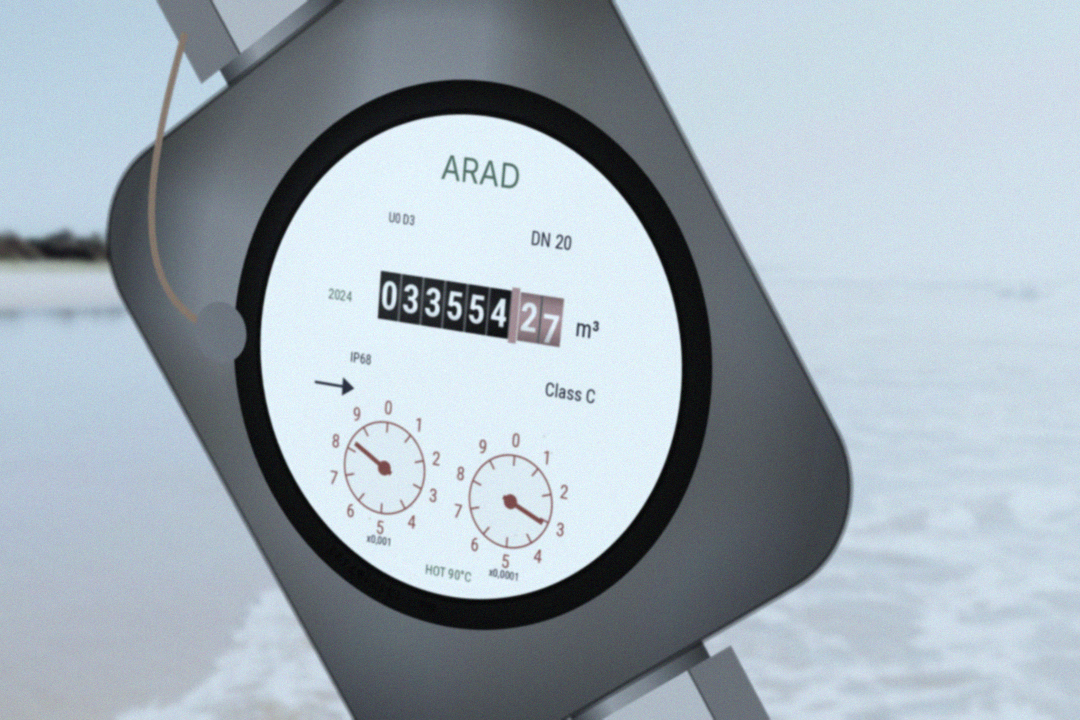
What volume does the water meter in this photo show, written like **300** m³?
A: **33554.2683** m³
